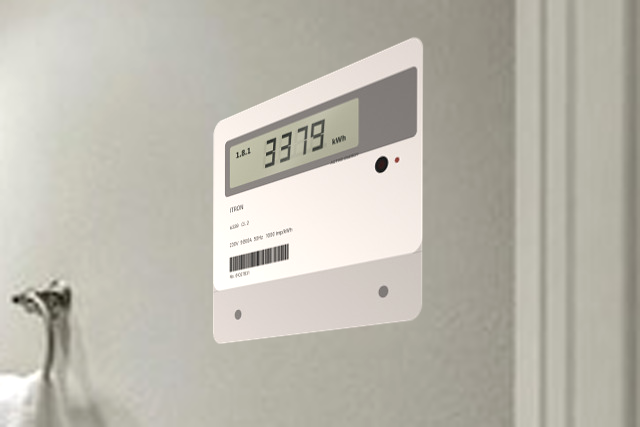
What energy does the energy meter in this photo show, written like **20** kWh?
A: **3379** kWh
